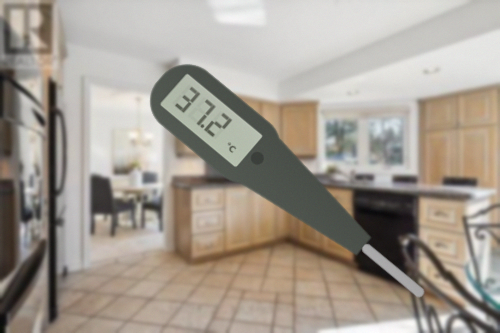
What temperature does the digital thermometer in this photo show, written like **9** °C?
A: **37.2** °C
